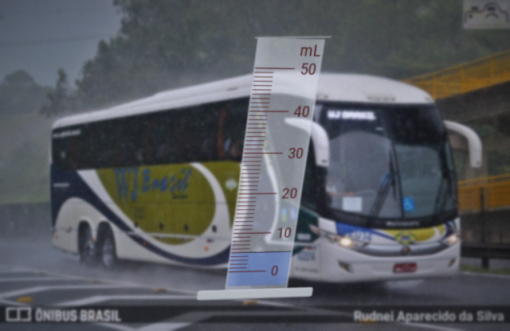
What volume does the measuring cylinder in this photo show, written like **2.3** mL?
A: **5** mL
